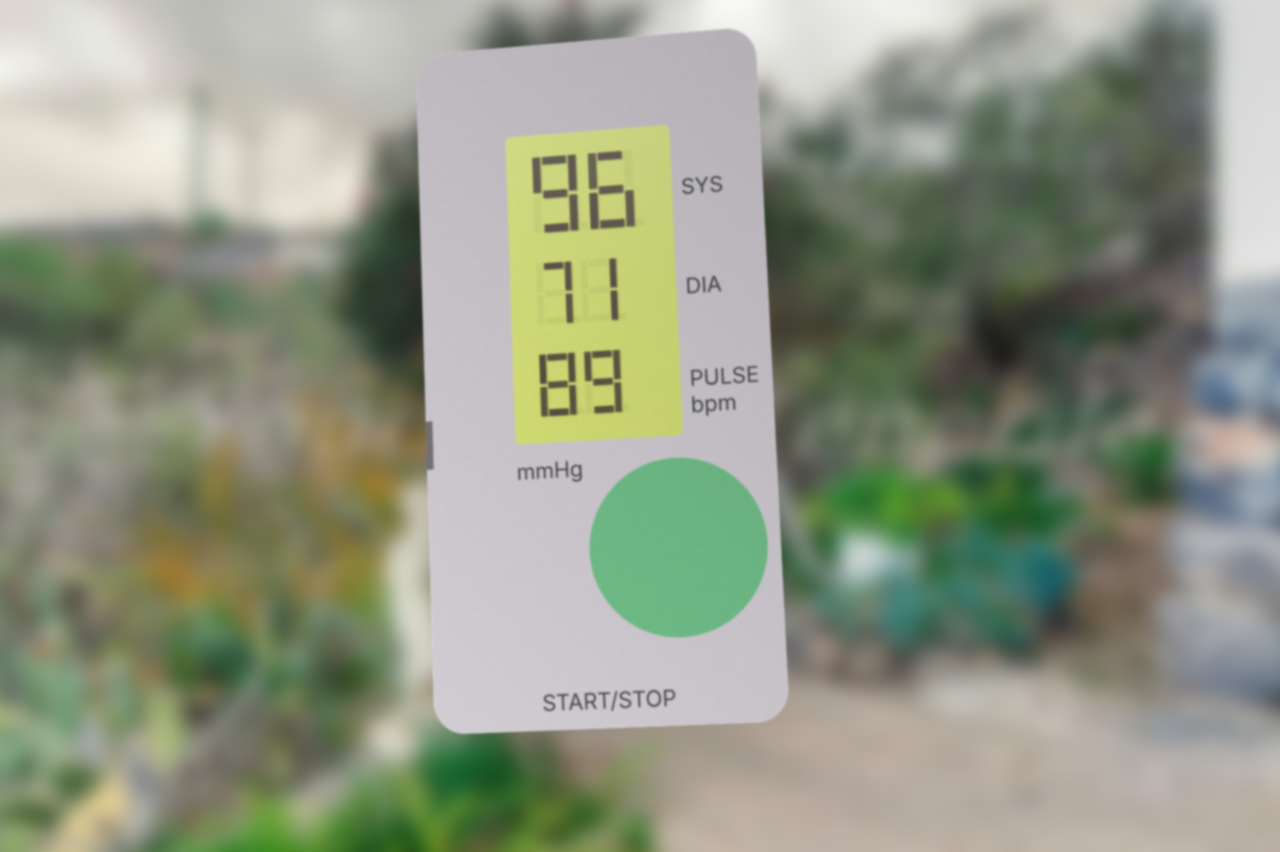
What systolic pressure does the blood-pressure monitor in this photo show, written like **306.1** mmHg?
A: **96** mmHg
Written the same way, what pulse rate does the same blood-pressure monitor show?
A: **89** bpm
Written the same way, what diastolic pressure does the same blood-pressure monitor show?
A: **71** mmHg
